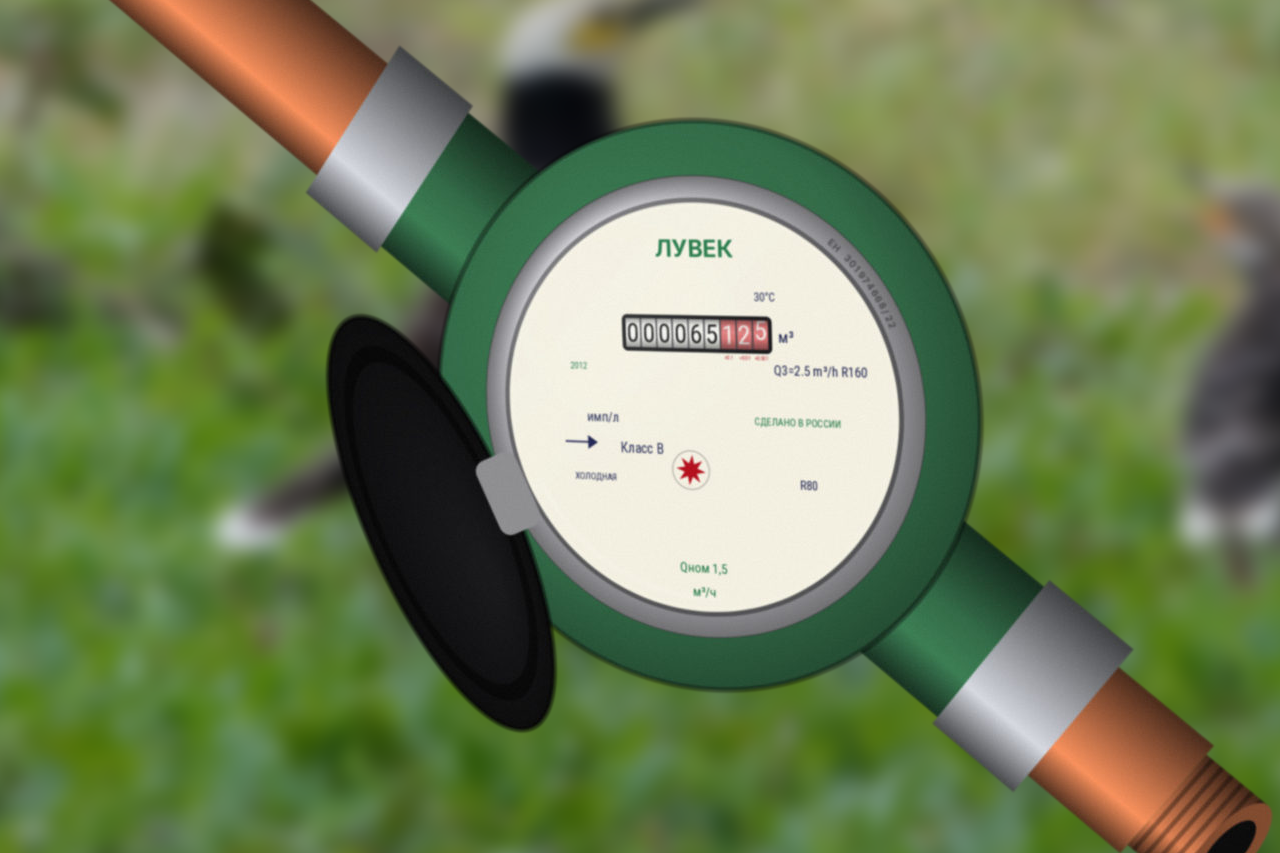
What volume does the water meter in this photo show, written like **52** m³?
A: **65.125** m³
